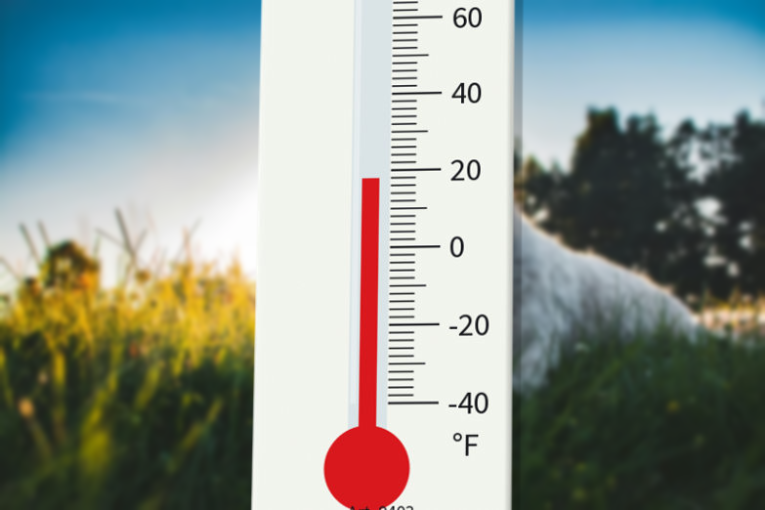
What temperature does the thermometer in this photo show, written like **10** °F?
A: **18** °F
